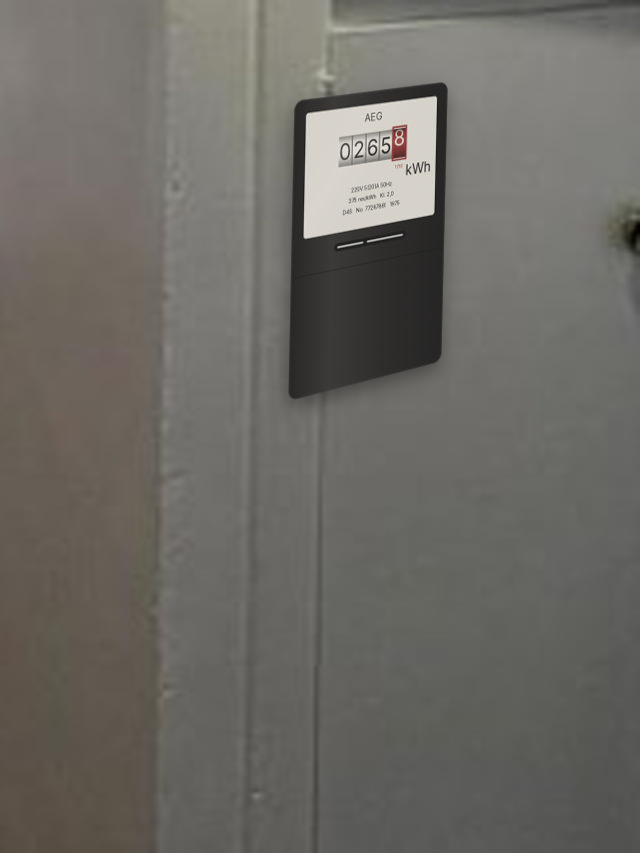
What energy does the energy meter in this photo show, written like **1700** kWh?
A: **265.8** kWh
